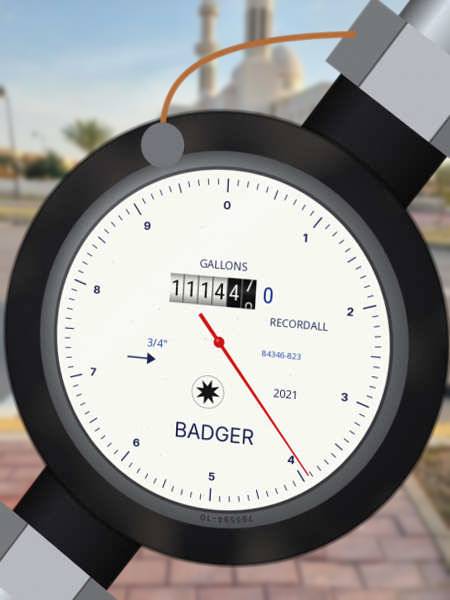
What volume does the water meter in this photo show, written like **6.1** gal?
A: **1114473.9** gal
